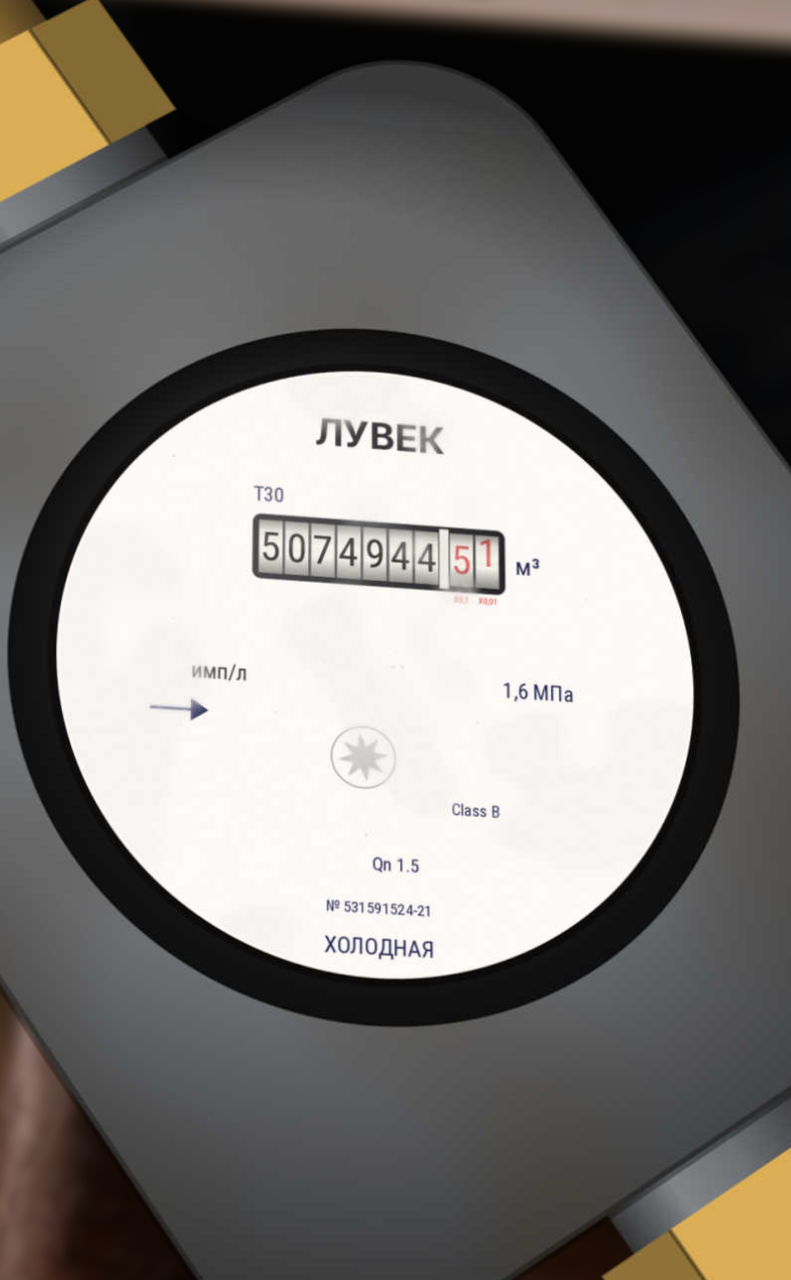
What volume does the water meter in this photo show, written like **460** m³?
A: **5074944.51** m³
